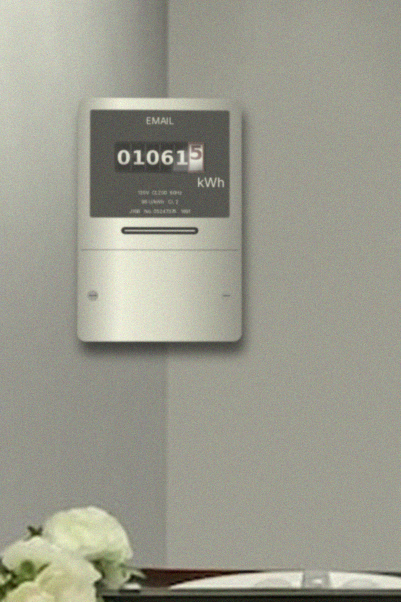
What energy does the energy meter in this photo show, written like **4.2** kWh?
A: **1061.5** kWh
